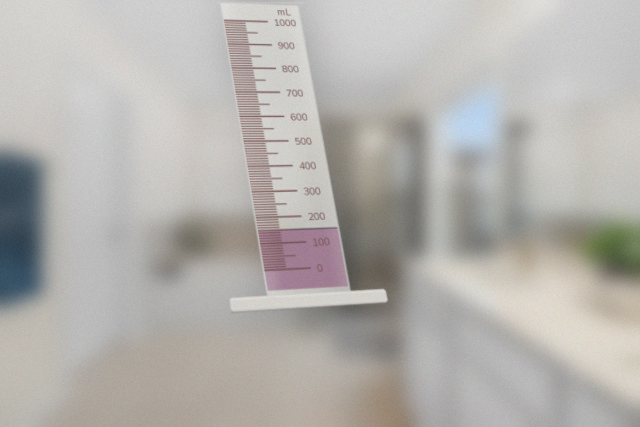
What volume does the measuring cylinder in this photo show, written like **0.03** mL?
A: **150** mL
